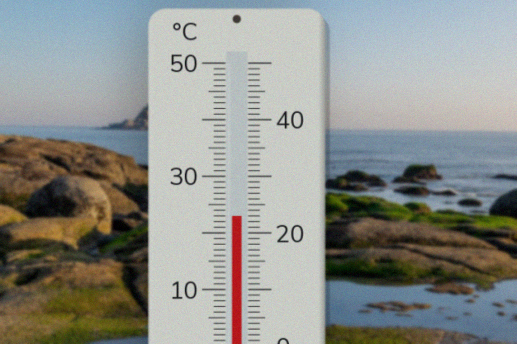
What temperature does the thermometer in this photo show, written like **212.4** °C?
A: **23** °C
